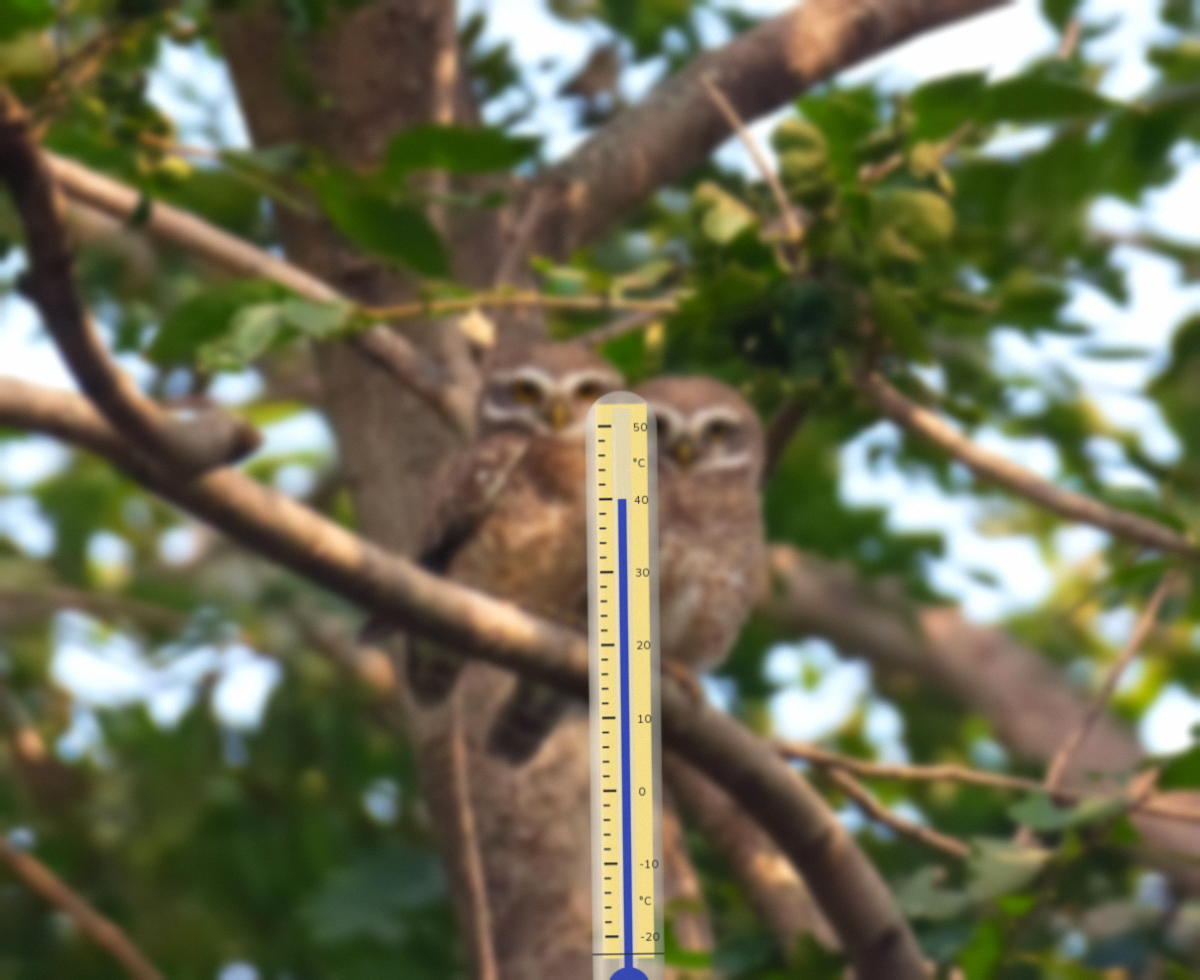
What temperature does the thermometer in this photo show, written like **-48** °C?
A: **40** °C
